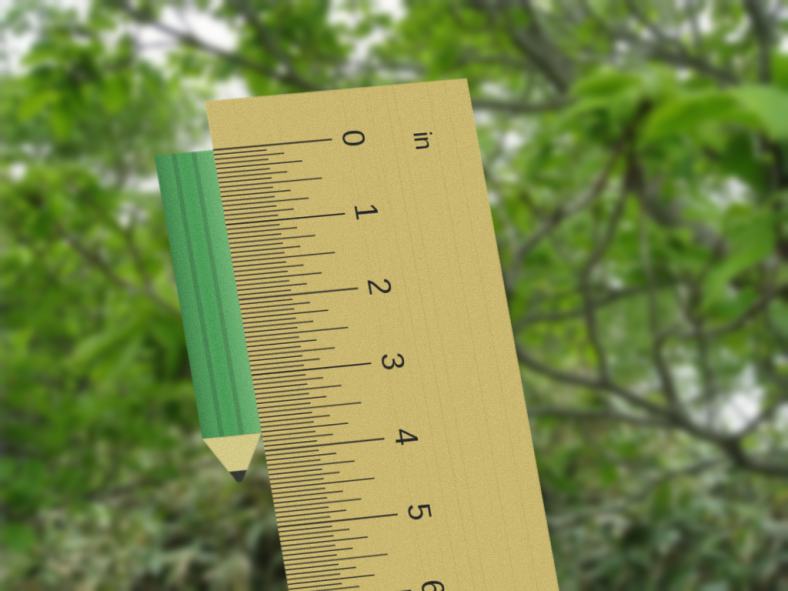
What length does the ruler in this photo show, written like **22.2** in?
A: **4.375** in
